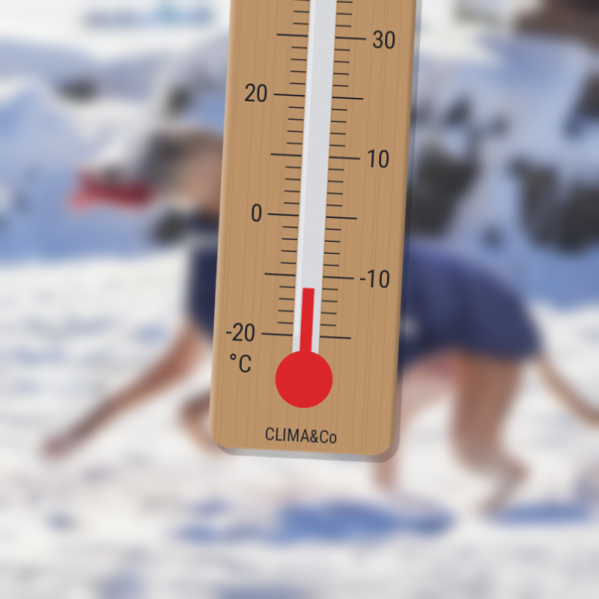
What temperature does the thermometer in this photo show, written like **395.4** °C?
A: **-12** °C
